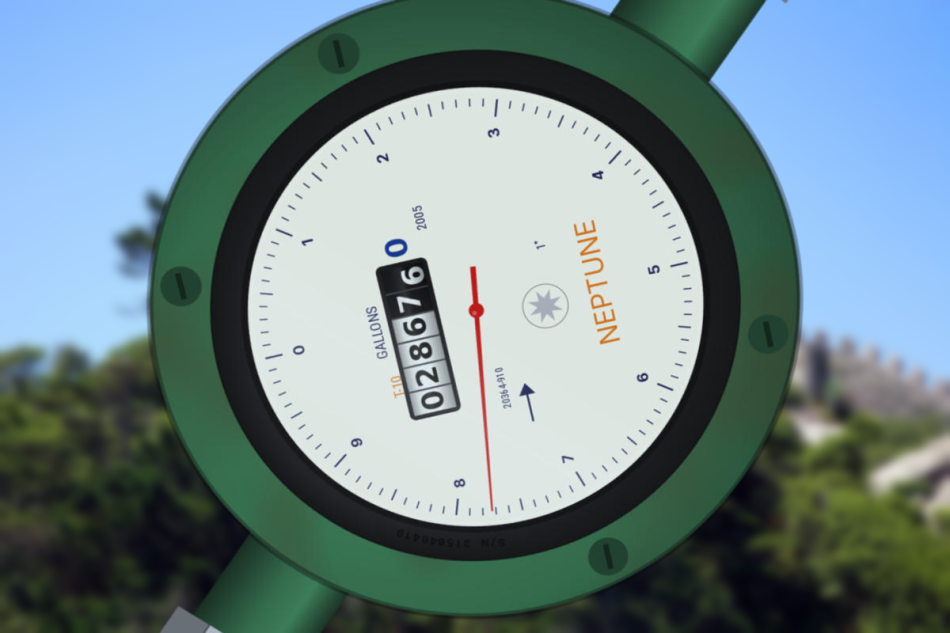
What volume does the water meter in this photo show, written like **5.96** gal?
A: **286757.7** gal
